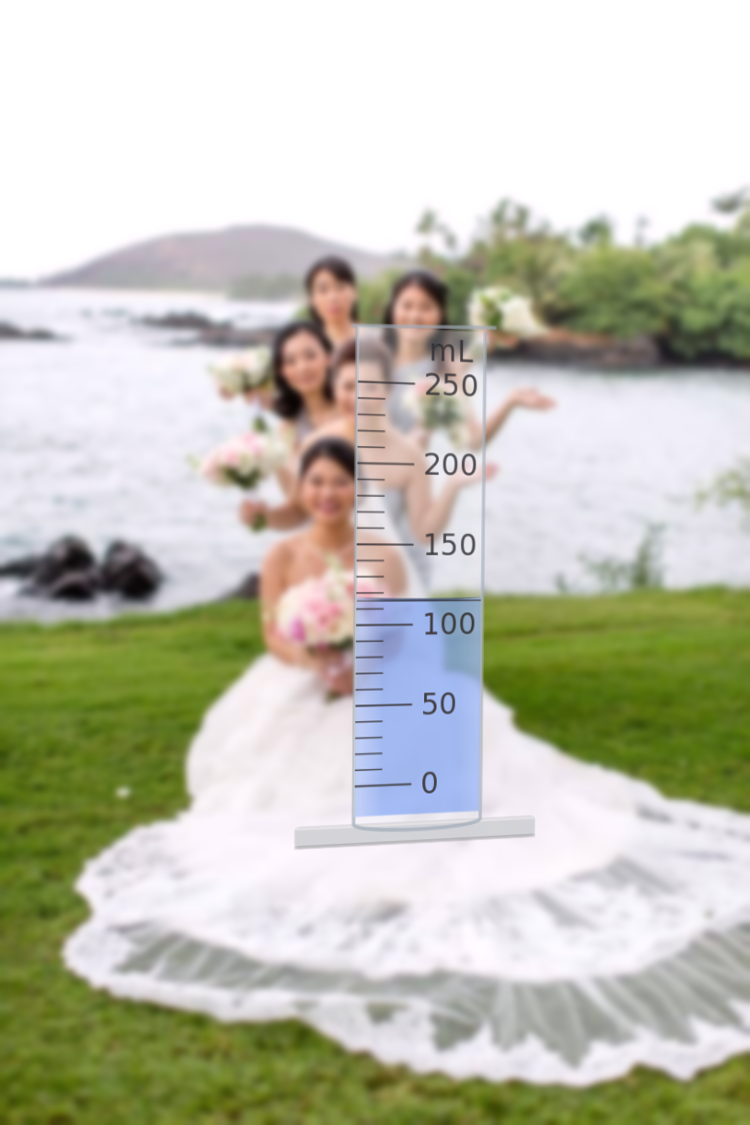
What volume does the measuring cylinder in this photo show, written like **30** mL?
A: **115** mL
